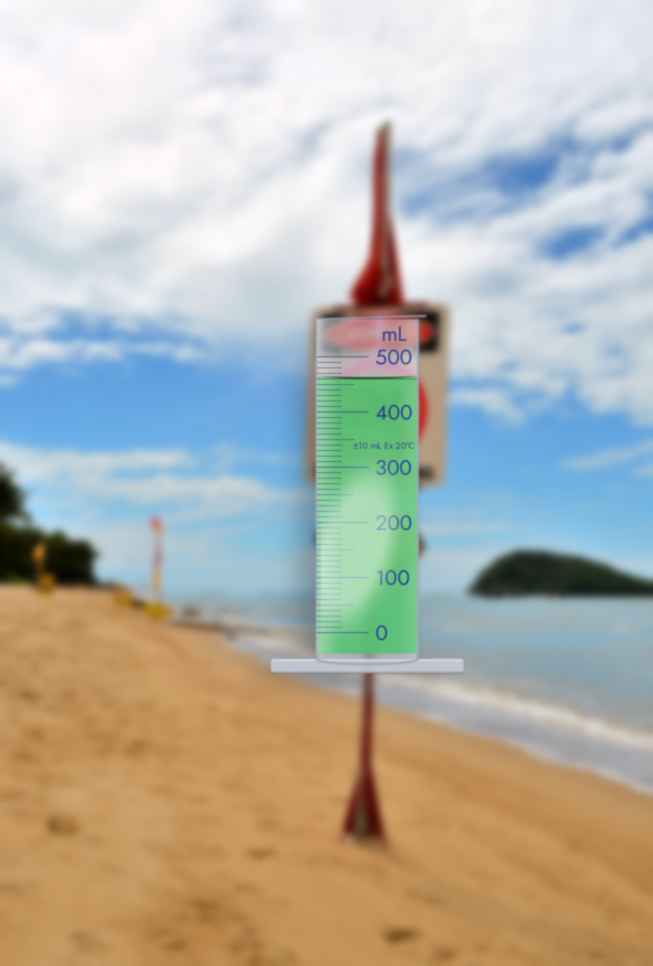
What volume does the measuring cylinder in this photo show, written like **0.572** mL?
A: **460** mL
